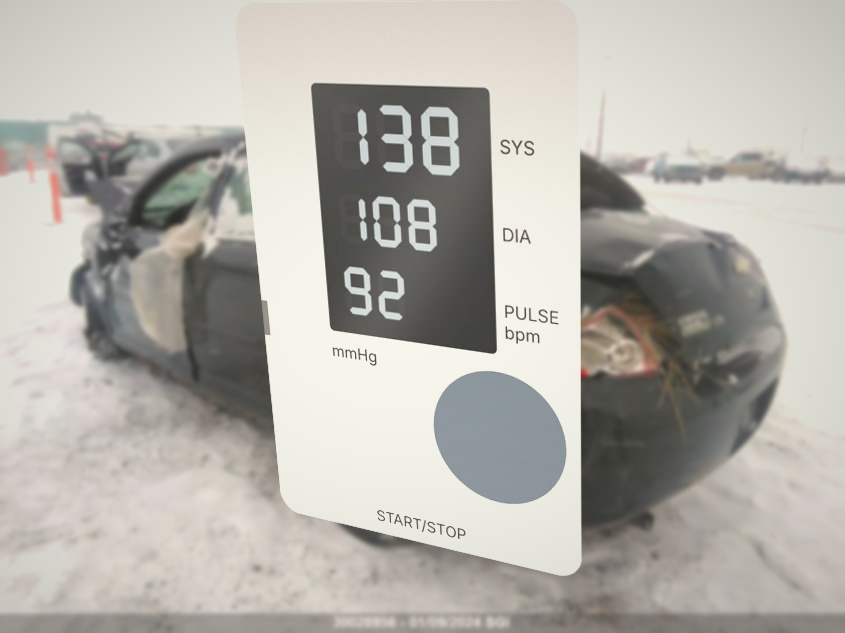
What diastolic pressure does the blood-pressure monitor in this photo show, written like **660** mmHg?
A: **108** mmHg
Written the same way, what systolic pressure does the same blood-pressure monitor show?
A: **138** mmHg
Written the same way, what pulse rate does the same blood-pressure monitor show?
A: **92** bpm
